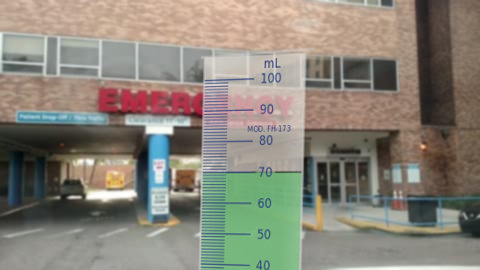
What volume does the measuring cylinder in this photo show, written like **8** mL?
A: **70** mL
